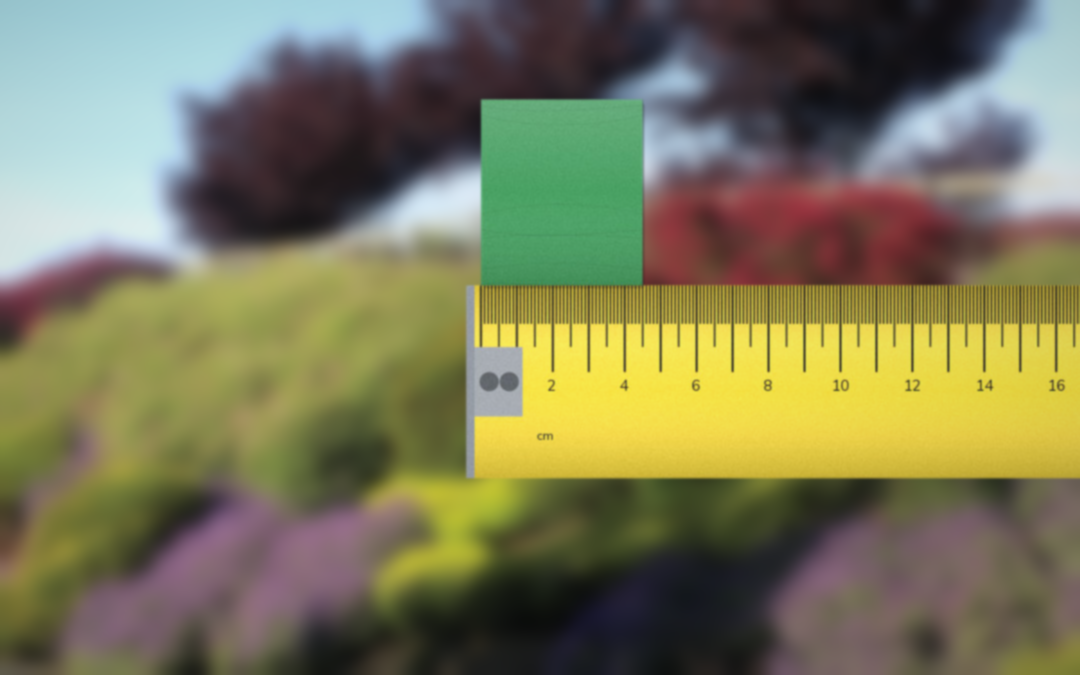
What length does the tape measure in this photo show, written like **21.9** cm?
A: **4.5** cm
